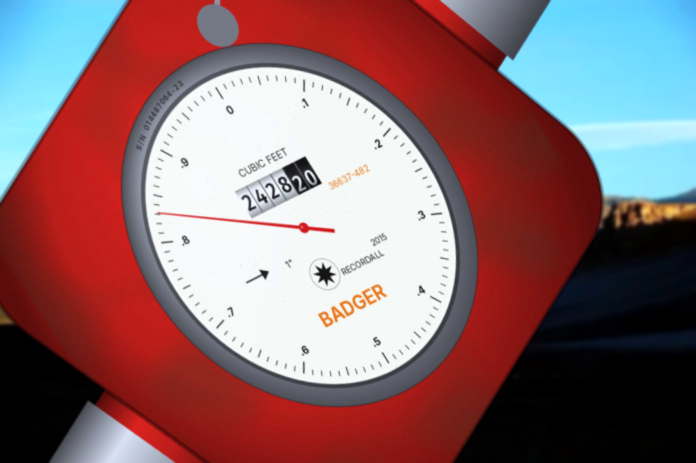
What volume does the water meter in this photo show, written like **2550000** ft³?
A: **242819.83** ft³
